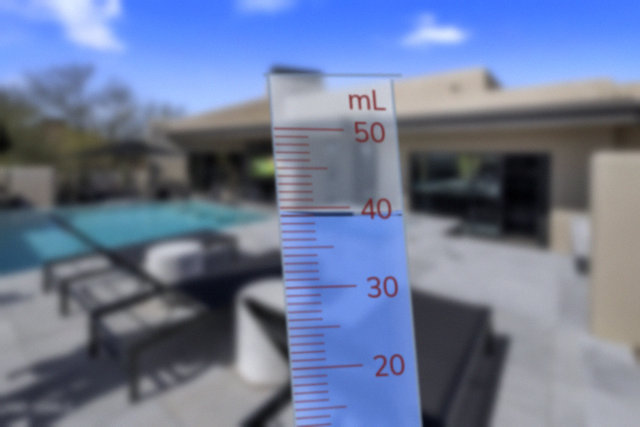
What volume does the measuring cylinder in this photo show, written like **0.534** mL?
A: **39** mL
